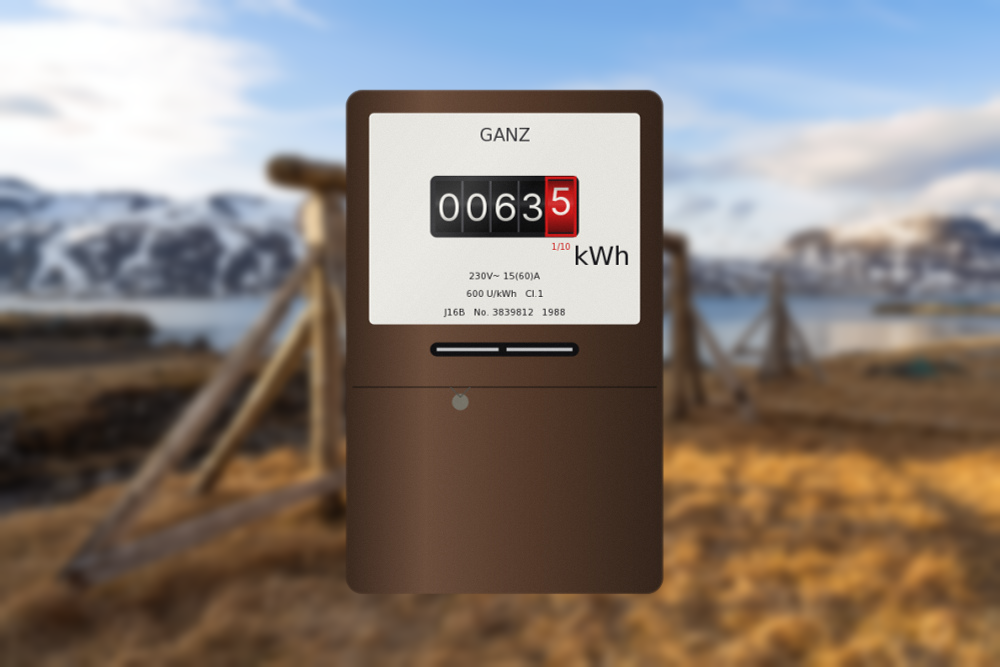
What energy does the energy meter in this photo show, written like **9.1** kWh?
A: **63.5** kWh
